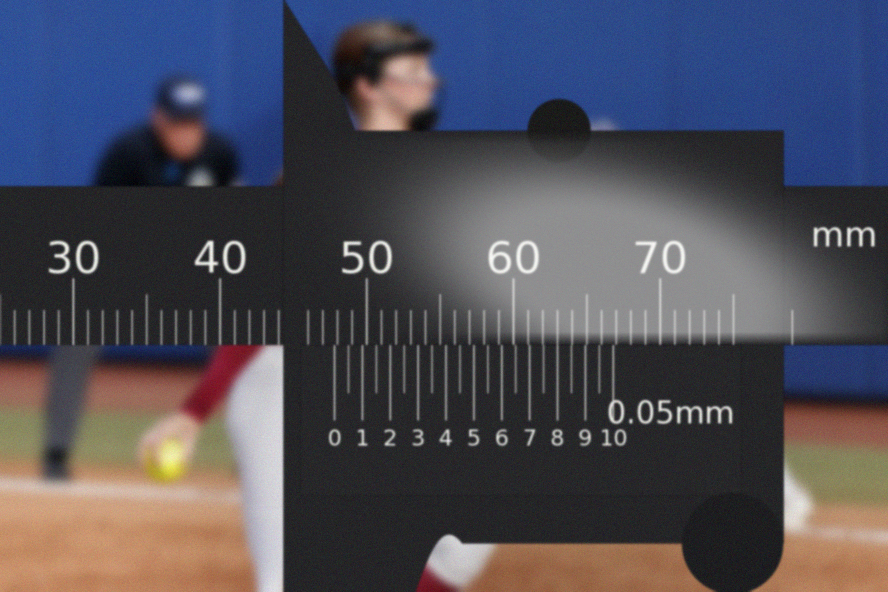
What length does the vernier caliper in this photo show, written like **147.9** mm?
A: **47.8** mm
